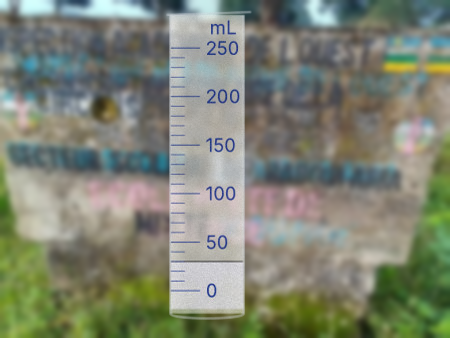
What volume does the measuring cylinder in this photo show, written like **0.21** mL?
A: **30** mL
